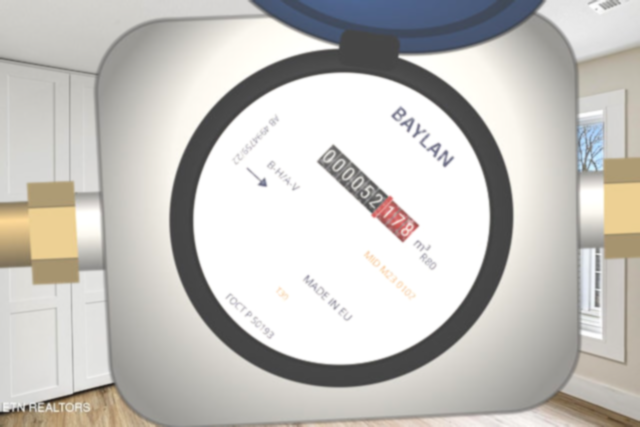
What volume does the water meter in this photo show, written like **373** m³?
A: **52.178** m³
